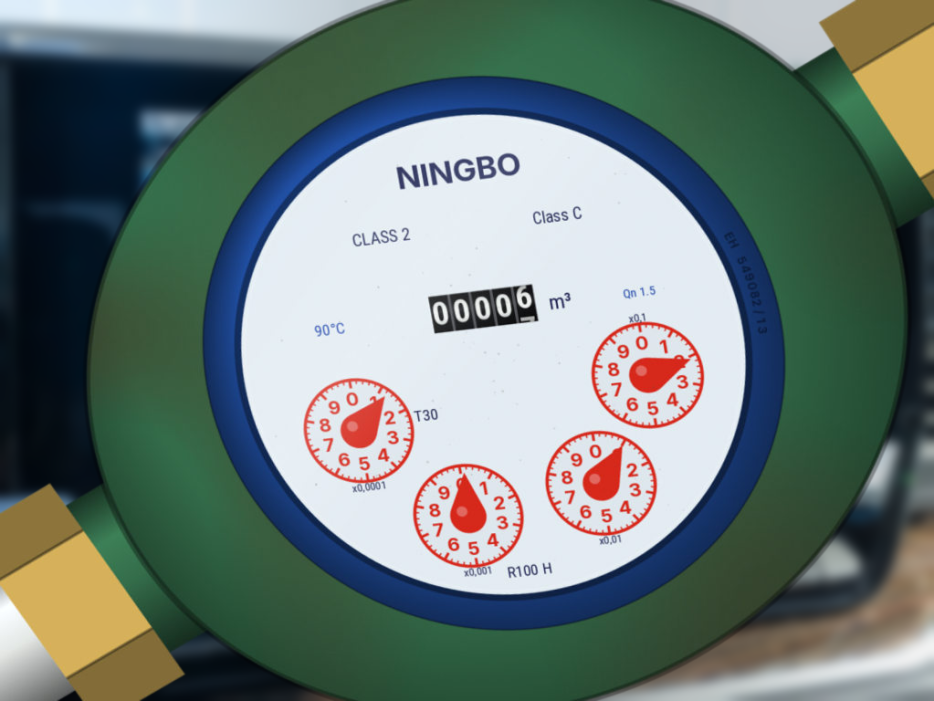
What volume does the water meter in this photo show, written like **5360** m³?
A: **6.2101** m³
